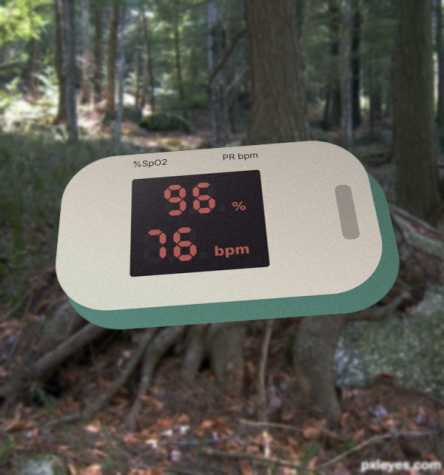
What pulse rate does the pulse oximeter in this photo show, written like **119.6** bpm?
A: **76** bpm
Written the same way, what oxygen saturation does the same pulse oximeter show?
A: **96** %
